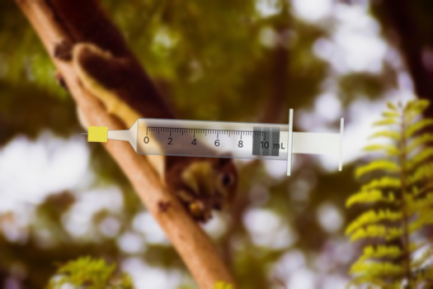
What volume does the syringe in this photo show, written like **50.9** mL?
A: **9** mL
